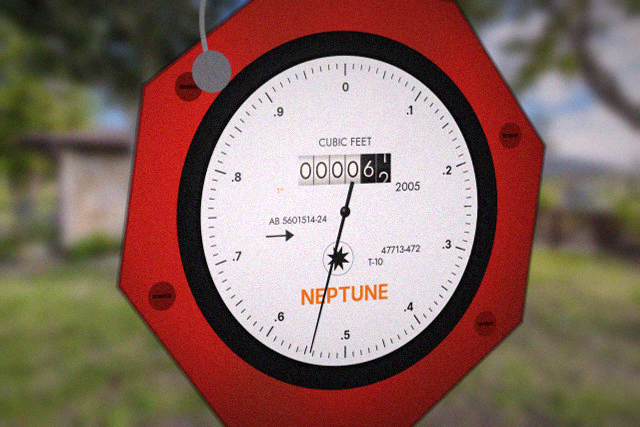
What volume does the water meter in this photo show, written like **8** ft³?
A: **61.54** ft³
